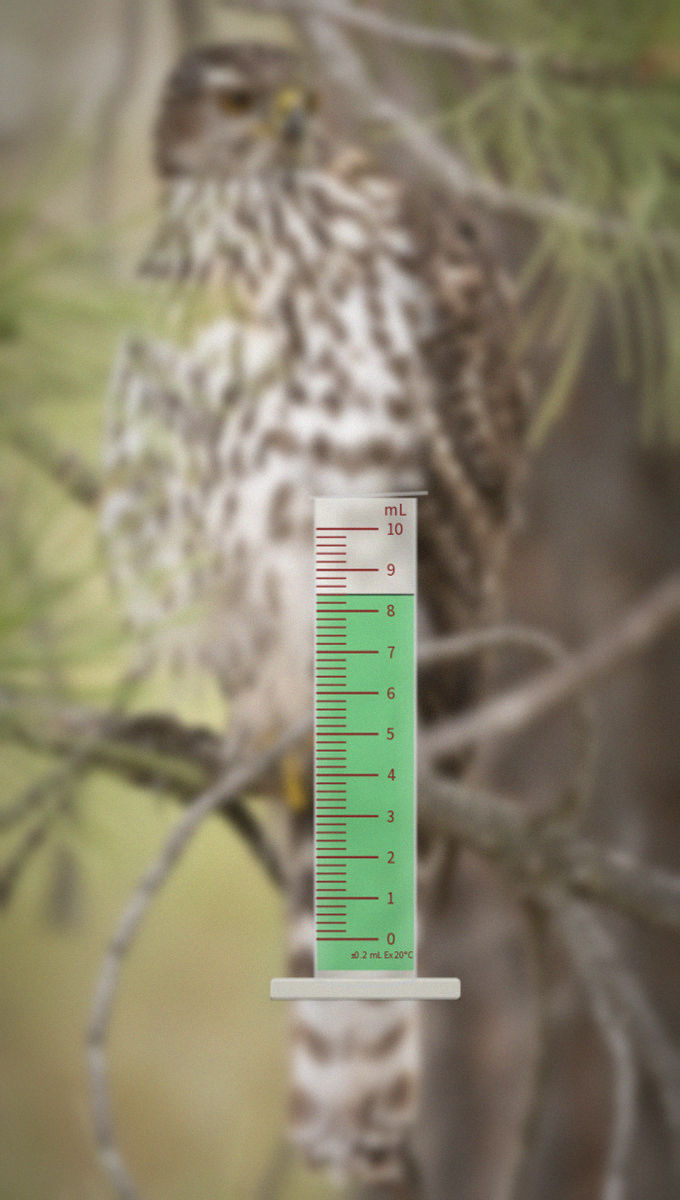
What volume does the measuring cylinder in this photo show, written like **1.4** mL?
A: **8.4** mL
